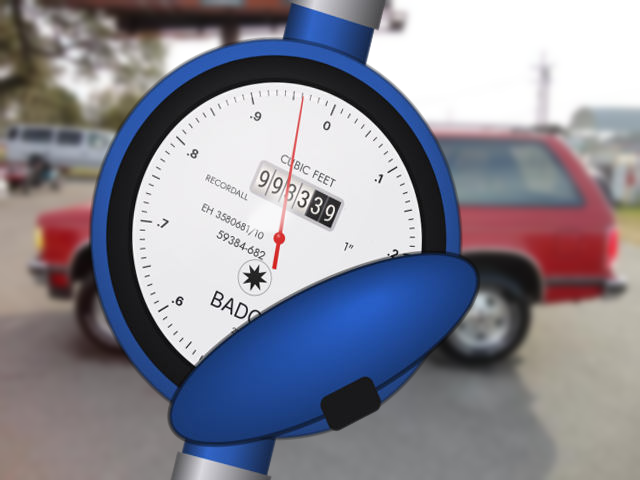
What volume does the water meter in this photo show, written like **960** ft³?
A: **993338.96** ft³
